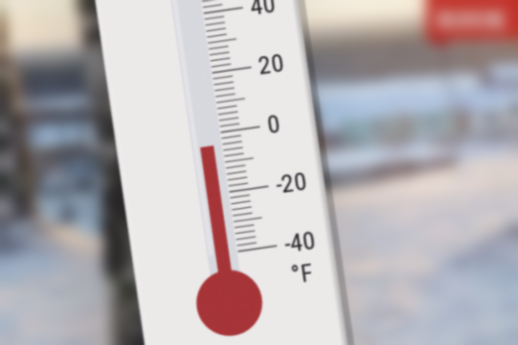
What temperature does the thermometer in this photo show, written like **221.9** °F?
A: **-4** °F
